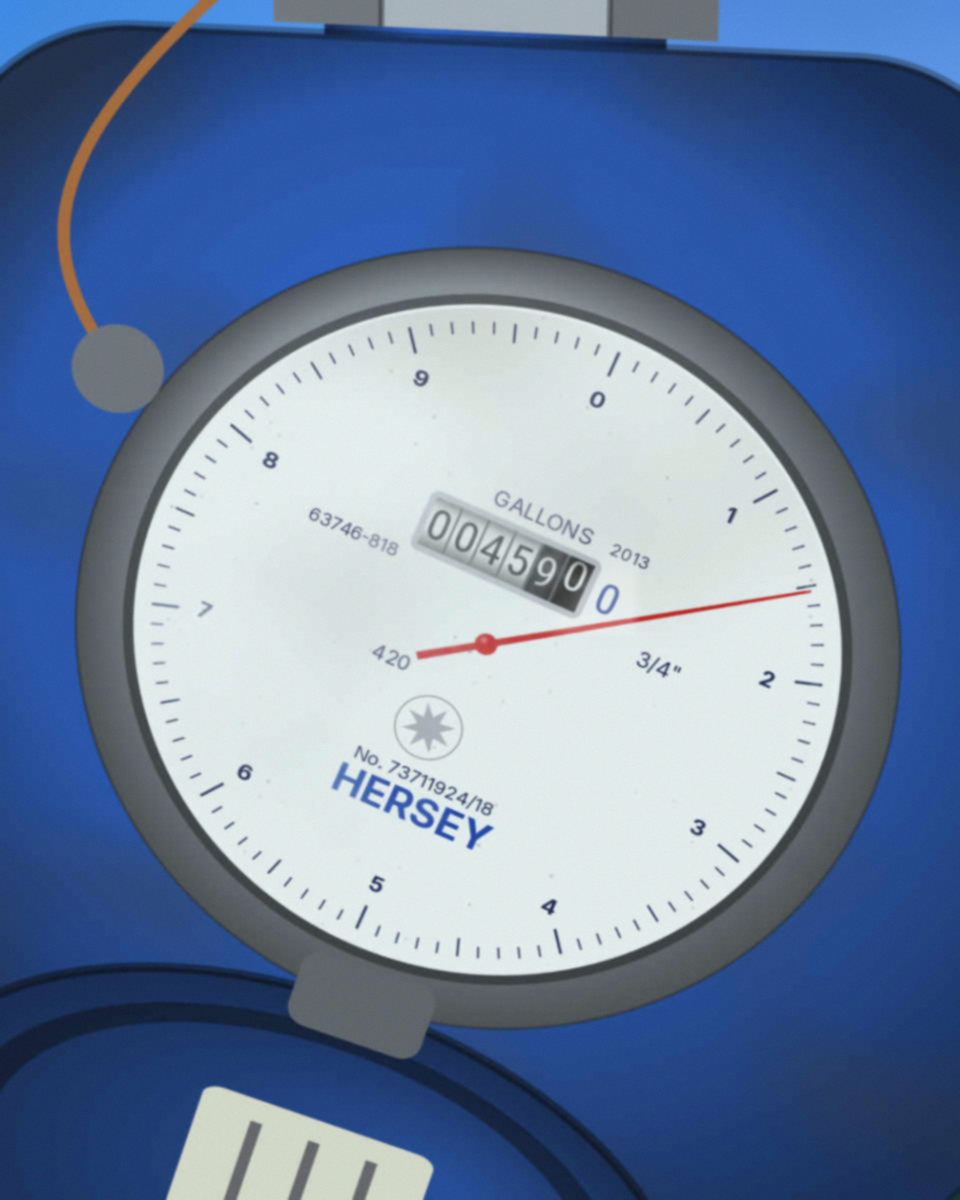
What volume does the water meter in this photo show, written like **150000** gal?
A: **45901.5** gal
